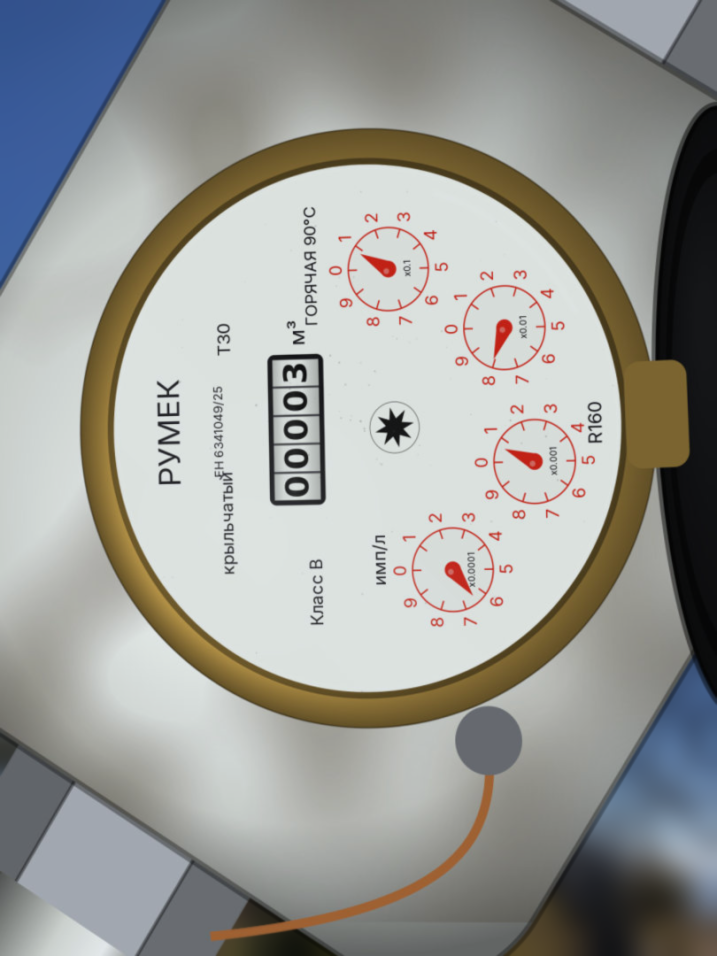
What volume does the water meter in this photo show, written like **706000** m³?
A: **3.0806** m³
